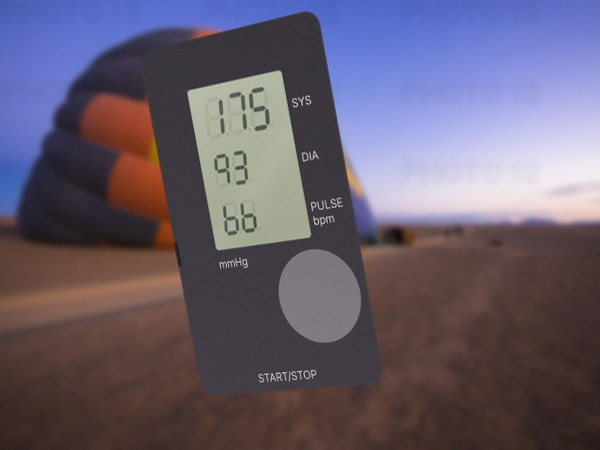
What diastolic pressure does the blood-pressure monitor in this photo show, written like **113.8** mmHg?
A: **93** mmHg
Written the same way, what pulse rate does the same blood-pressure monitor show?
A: **66** bpm
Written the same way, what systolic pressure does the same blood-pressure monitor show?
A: **175** mmHg
